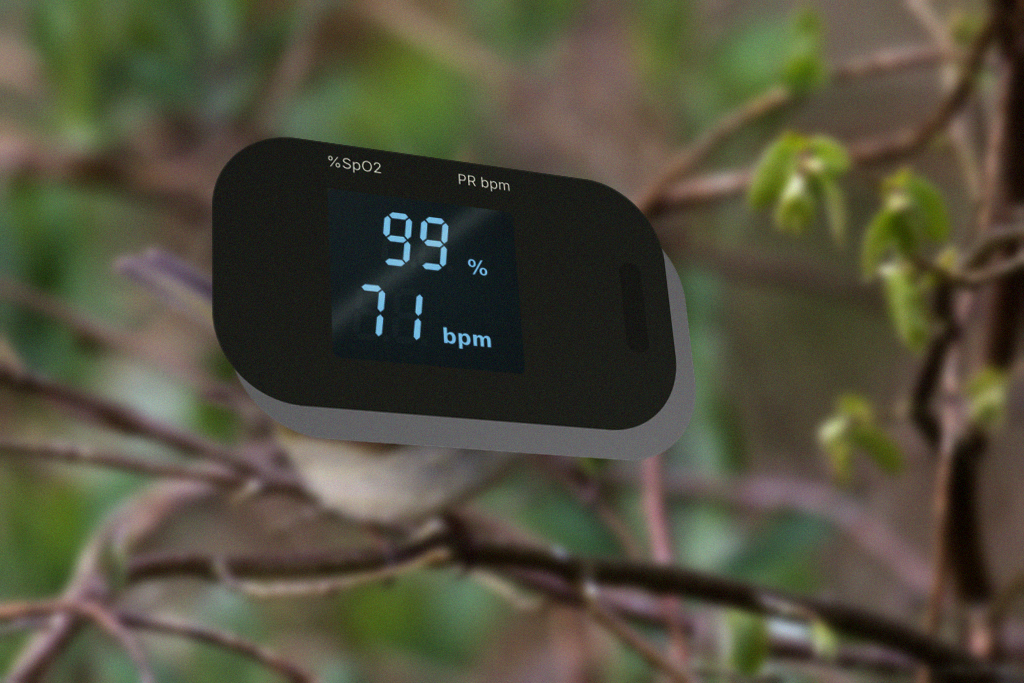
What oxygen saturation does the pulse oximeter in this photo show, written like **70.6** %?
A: **99** %
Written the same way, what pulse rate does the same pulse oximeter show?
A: **71** bpm
